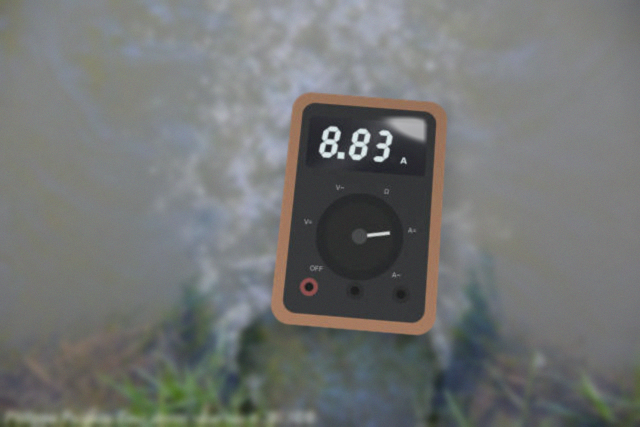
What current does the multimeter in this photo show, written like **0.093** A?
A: **8.83** A
